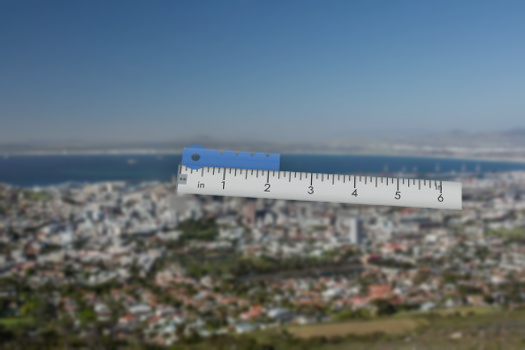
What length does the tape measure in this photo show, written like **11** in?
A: **2.25** in
